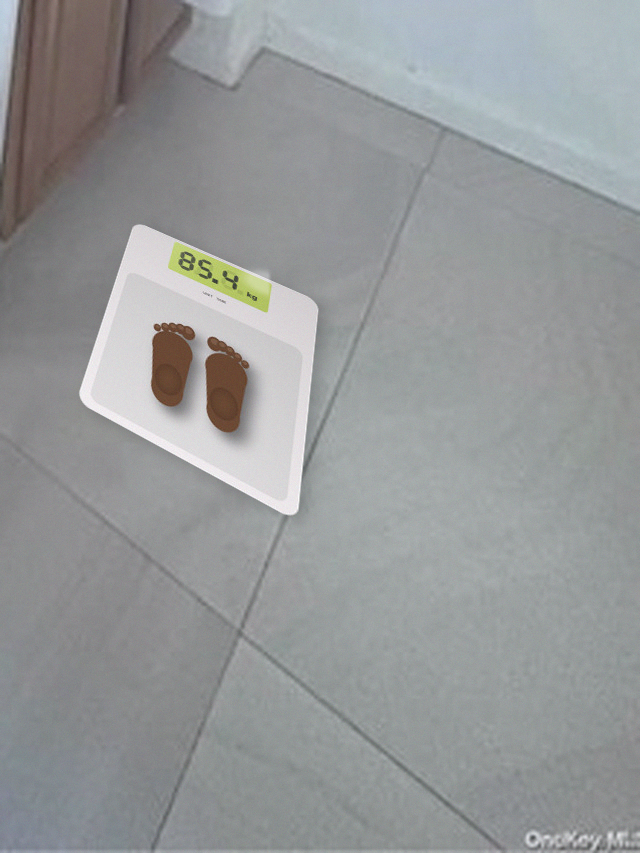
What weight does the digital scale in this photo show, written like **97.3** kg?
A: **85.4** kg
